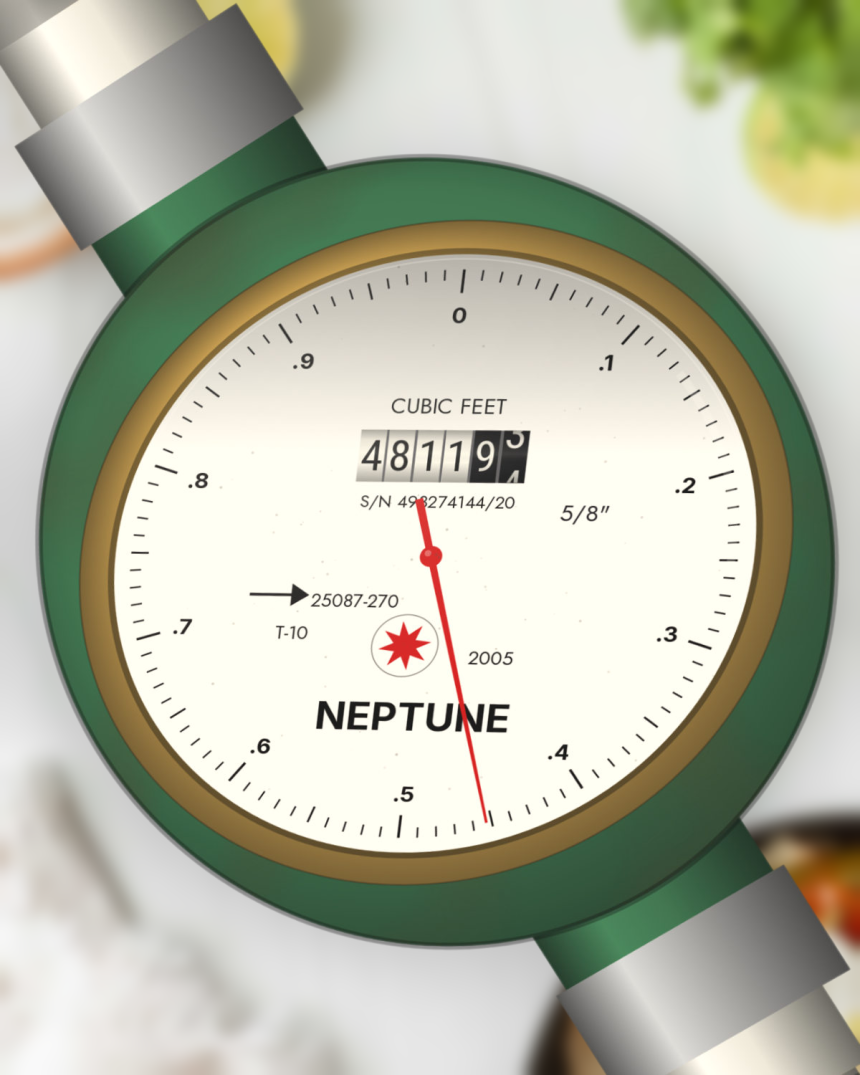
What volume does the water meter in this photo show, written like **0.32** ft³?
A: **481193.45** ft³
